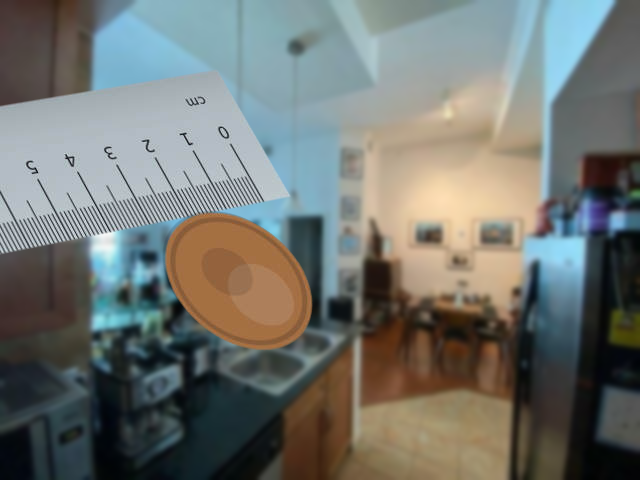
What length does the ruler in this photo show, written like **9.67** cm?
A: **3.3** cm
